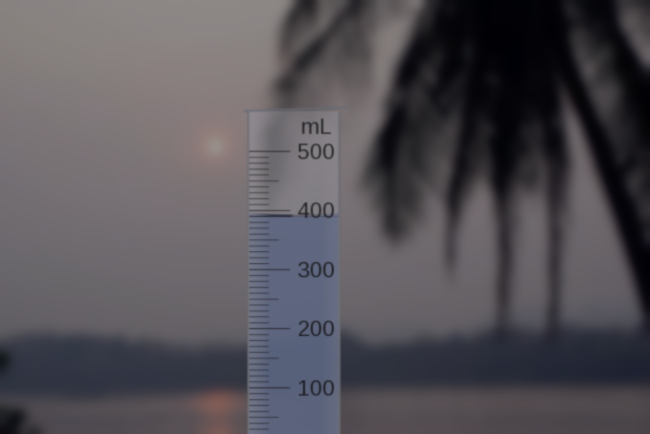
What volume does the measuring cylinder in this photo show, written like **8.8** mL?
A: **390** mL
